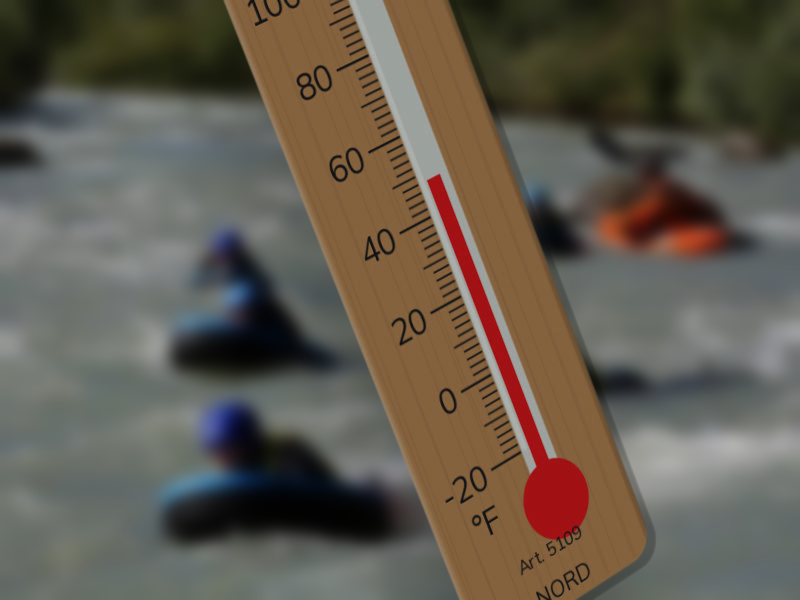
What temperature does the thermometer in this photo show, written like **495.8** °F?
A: **48** °F
